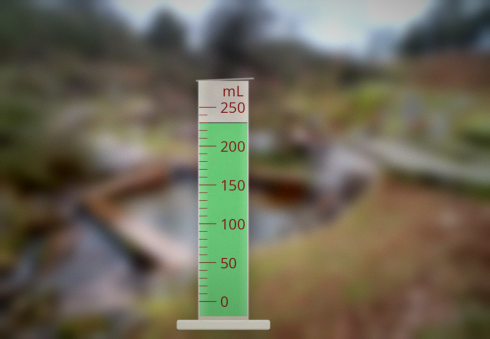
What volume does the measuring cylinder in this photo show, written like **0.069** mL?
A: **230** mL
